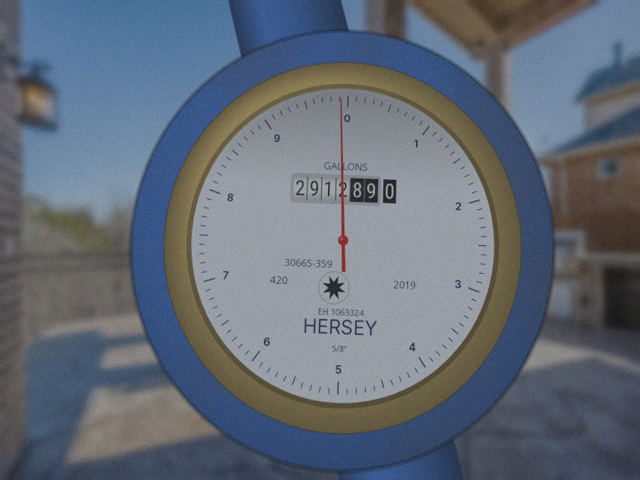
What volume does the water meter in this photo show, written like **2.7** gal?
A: **2912889.9** gal
